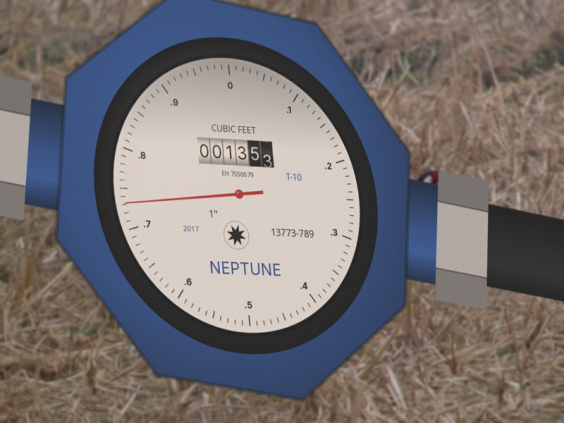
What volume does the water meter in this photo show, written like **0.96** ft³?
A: **1352.73** ft³
